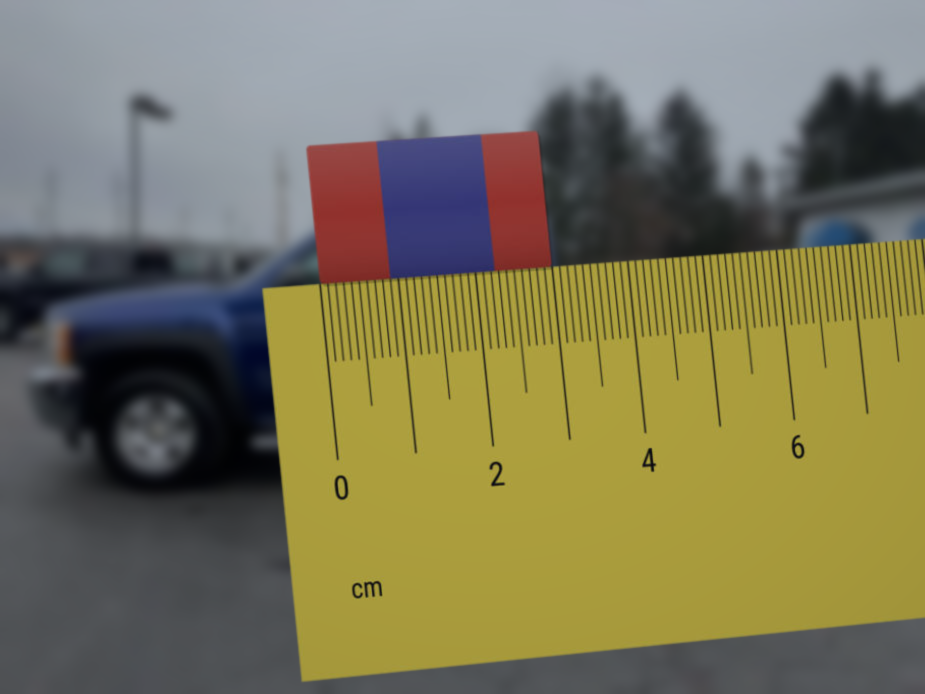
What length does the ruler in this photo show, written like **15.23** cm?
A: **3** cm
